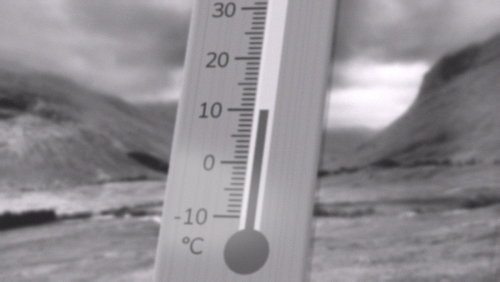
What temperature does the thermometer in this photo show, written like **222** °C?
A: **10** °C
